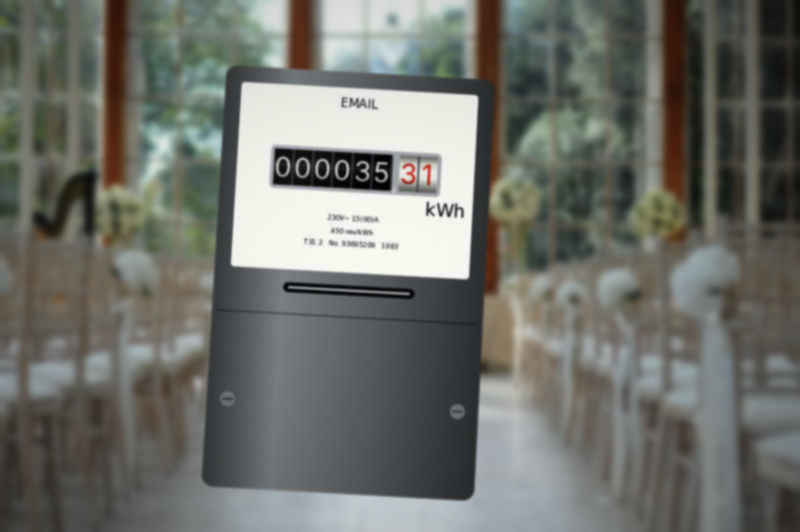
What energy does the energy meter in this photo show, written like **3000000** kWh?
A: **35.31** kWh
